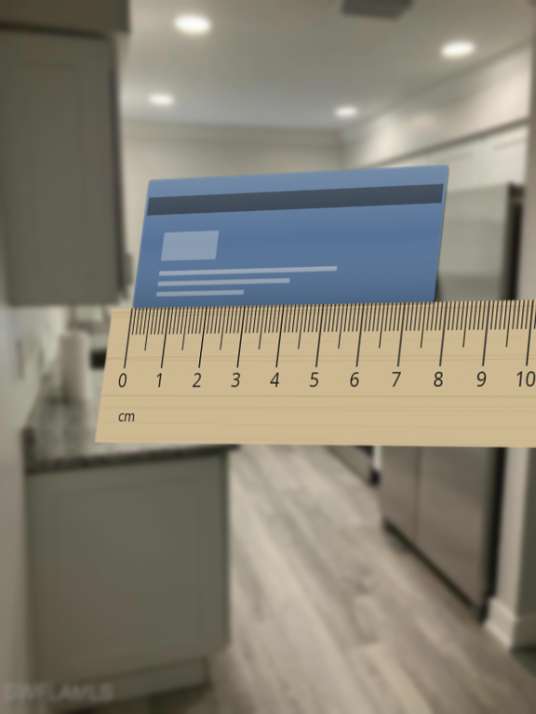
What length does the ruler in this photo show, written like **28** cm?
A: **7.7** cm
